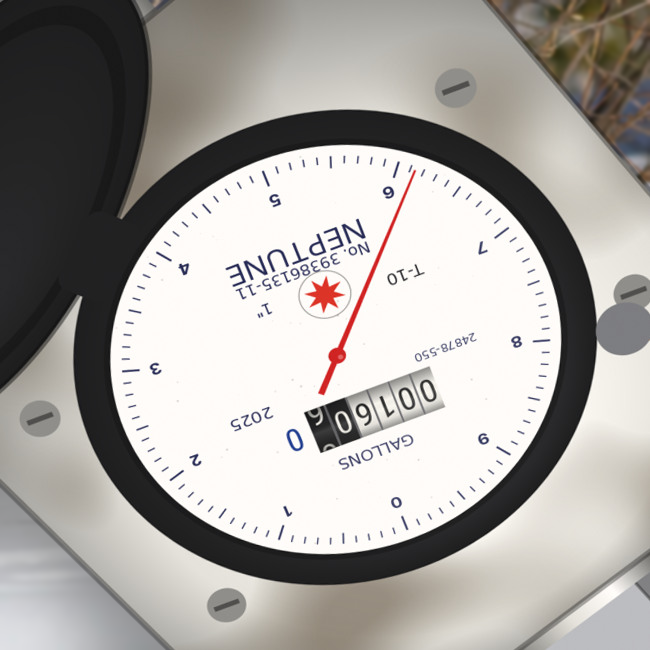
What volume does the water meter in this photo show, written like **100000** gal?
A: **16056.1** gal
